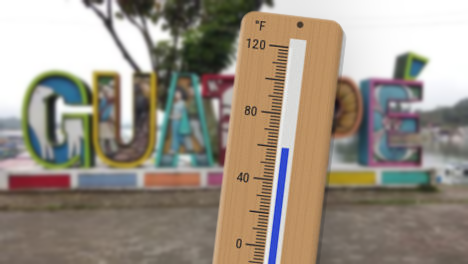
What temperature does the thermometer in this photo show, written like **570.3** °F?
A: **60** °F
